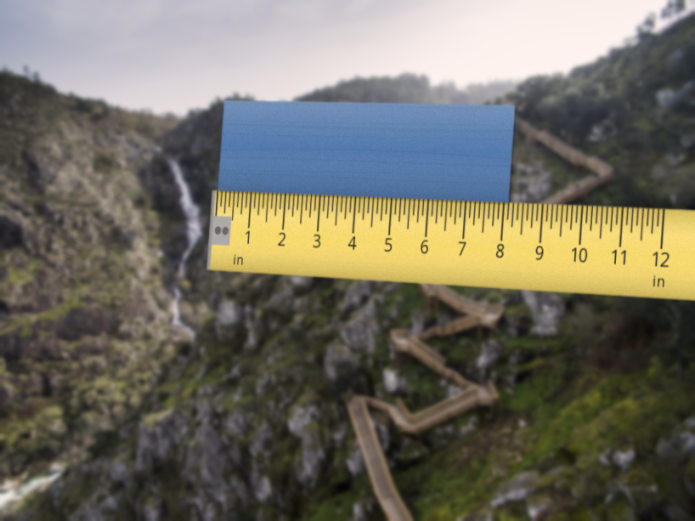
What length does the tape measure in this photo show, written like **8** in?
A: **8.125** in
